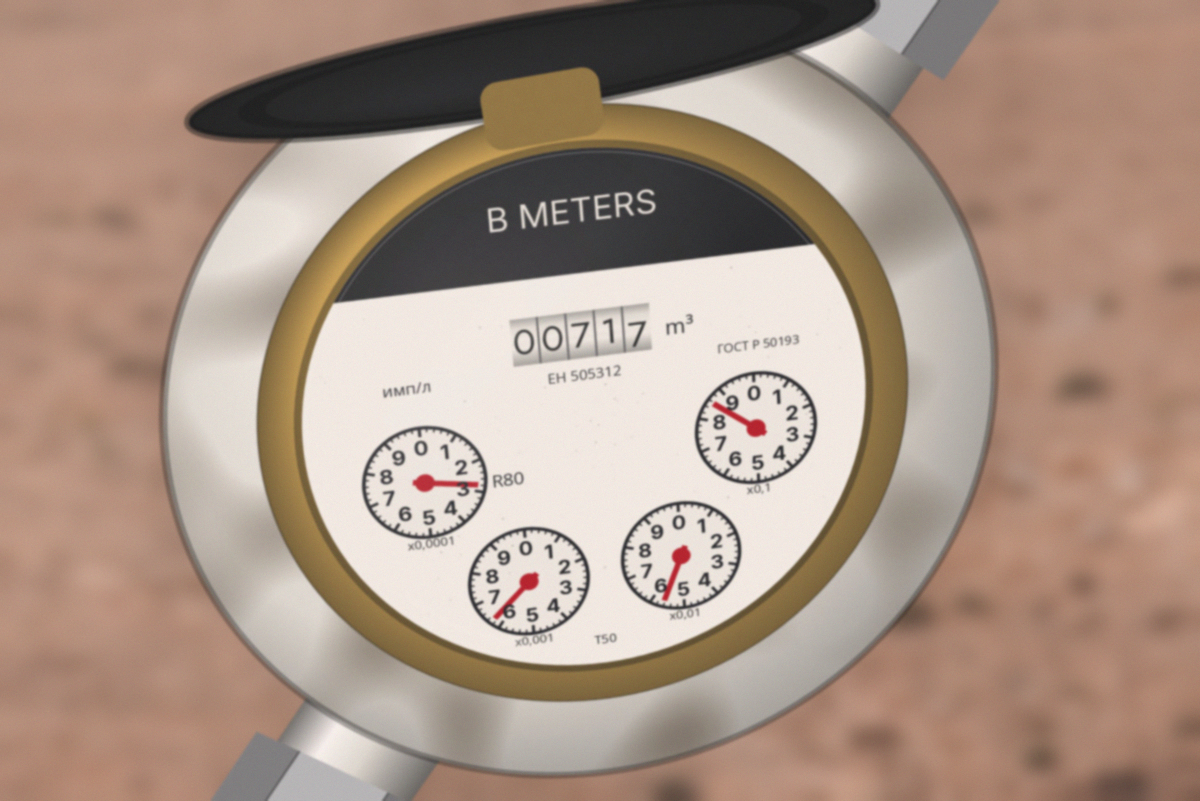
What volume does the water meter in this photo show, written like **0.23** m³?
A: **716.8562** m³
